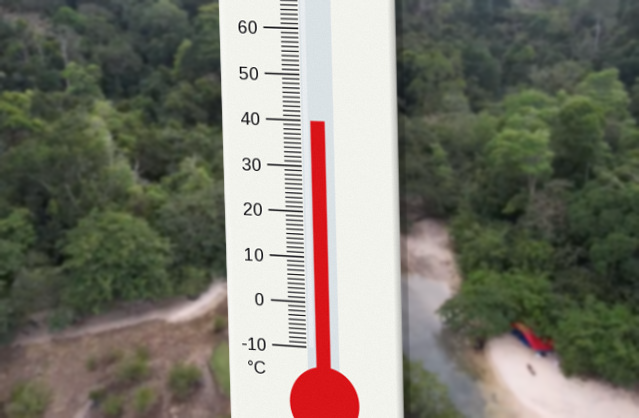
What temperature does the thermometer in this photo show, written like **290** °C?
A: **40** °C
